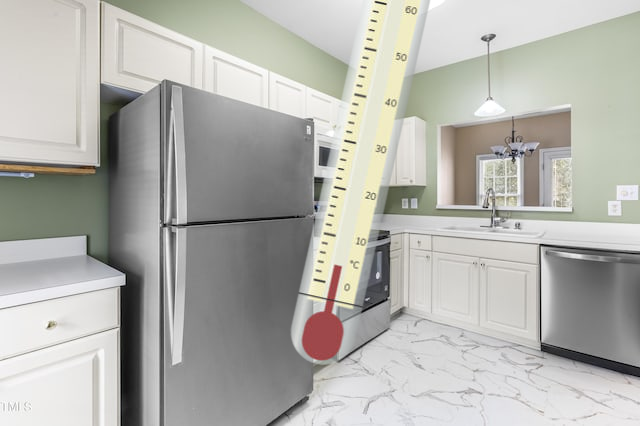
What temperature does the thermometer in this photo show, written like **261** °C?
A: **4** °C
